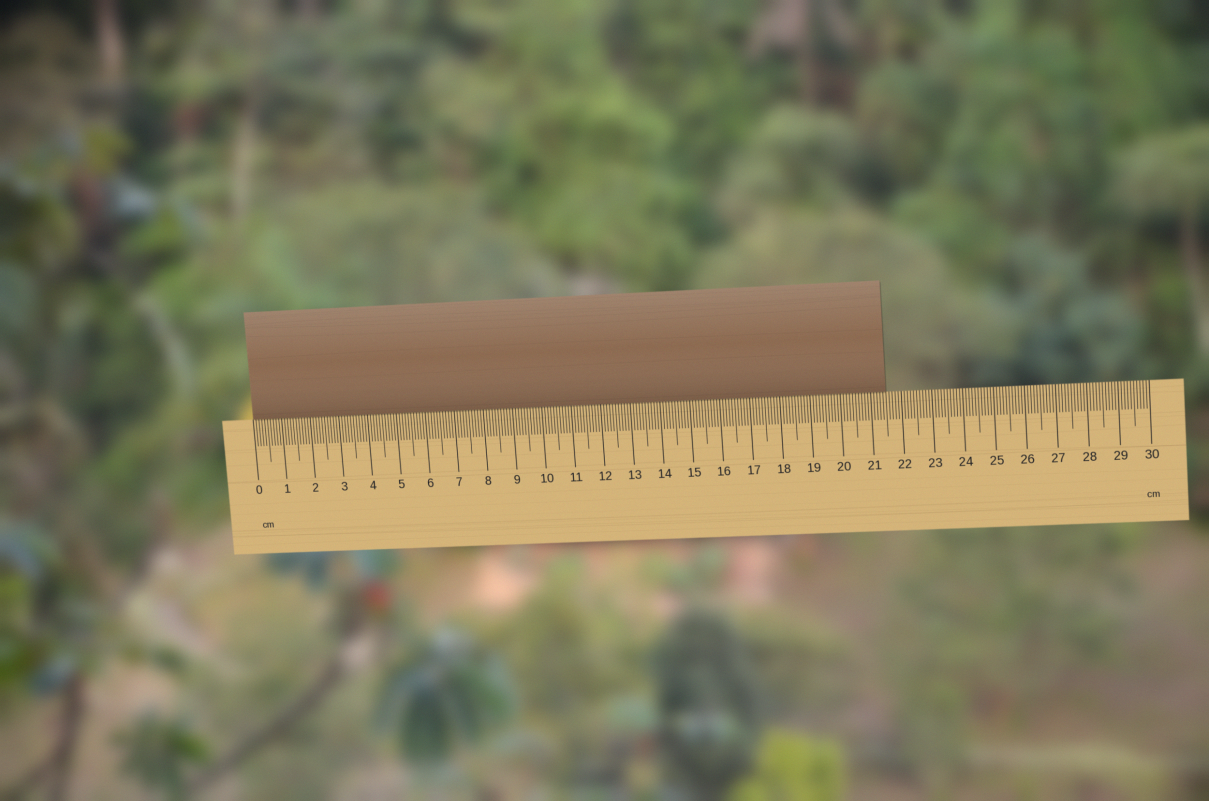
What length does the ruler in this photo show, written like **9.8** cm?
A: **21.5** cm
